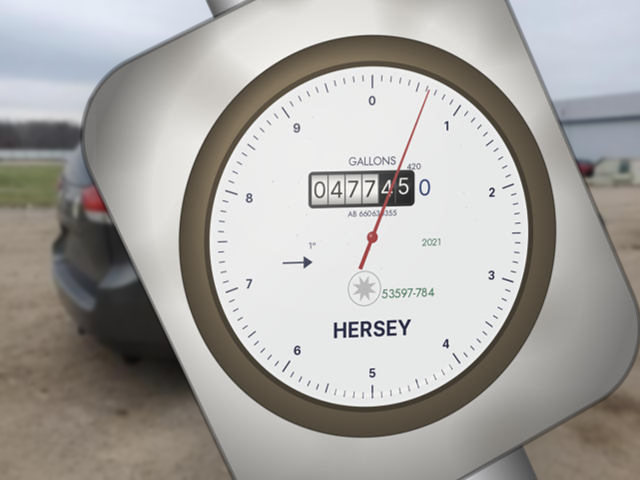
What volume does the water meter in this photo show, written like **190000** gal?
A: **477450.6** gal
